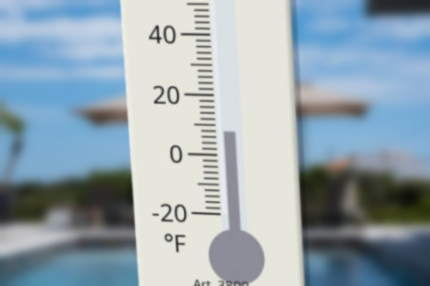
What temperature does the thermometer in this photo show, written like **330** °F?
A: **8** °F
